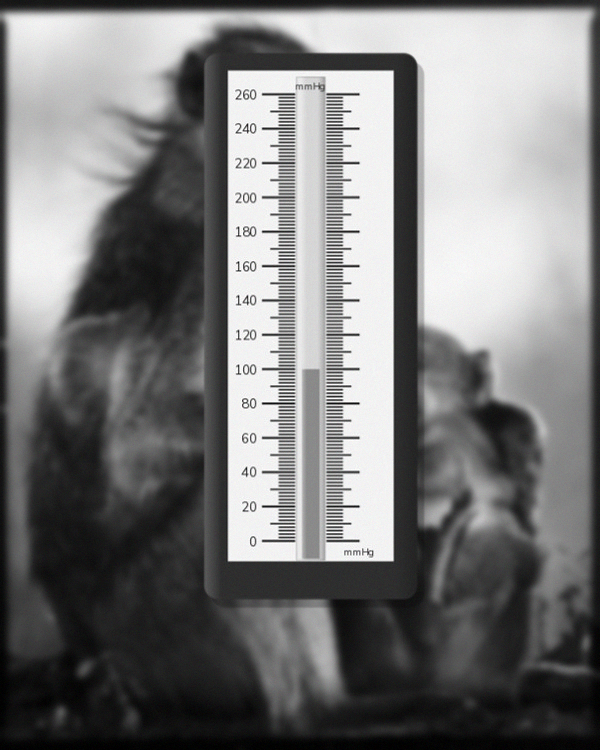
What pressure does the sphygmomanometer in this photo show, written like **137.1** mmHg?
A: **100** mmHg
